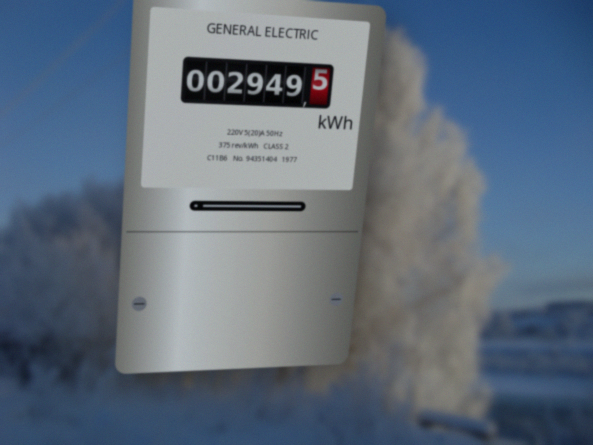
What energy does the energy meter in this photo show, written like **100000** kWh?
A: **2949.5** kWh
